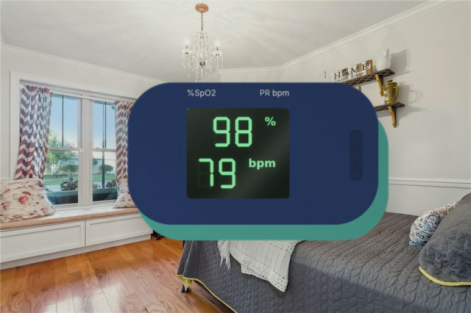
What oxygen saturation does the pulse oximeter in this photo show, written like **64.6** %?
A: **98** %
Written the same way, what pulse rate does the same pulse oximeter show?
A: **79** bpm
